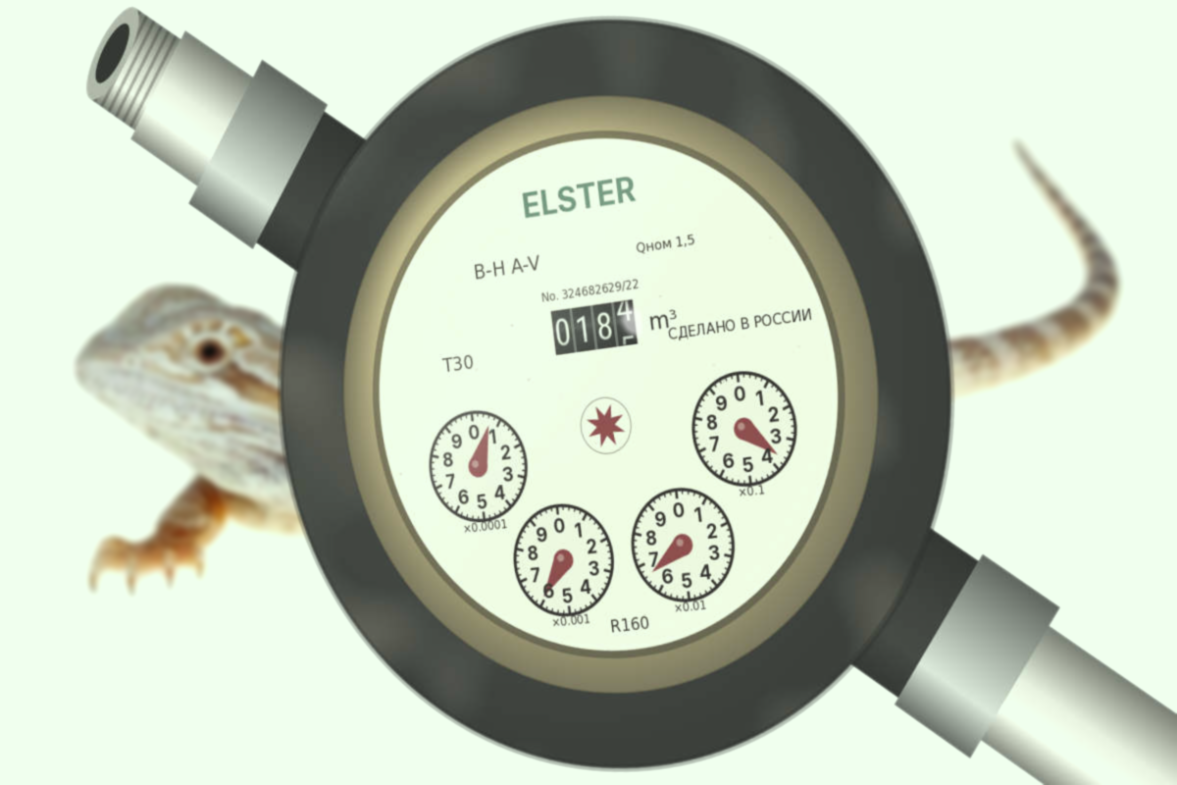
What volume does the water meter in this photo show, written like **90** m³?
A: **184.3660** m³
